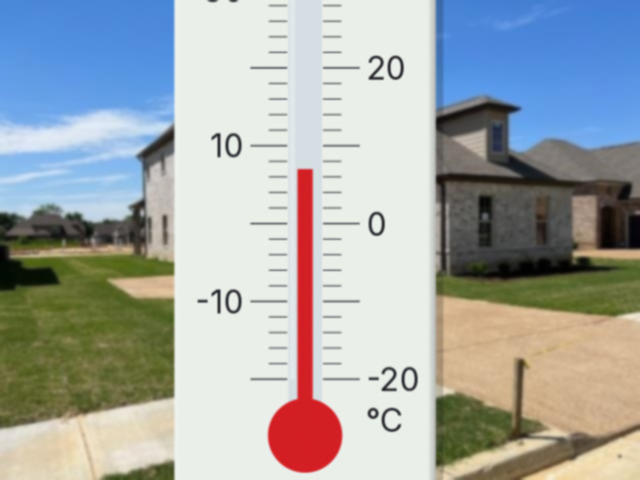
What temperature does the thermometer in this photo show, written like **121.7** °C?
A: **7** °C
